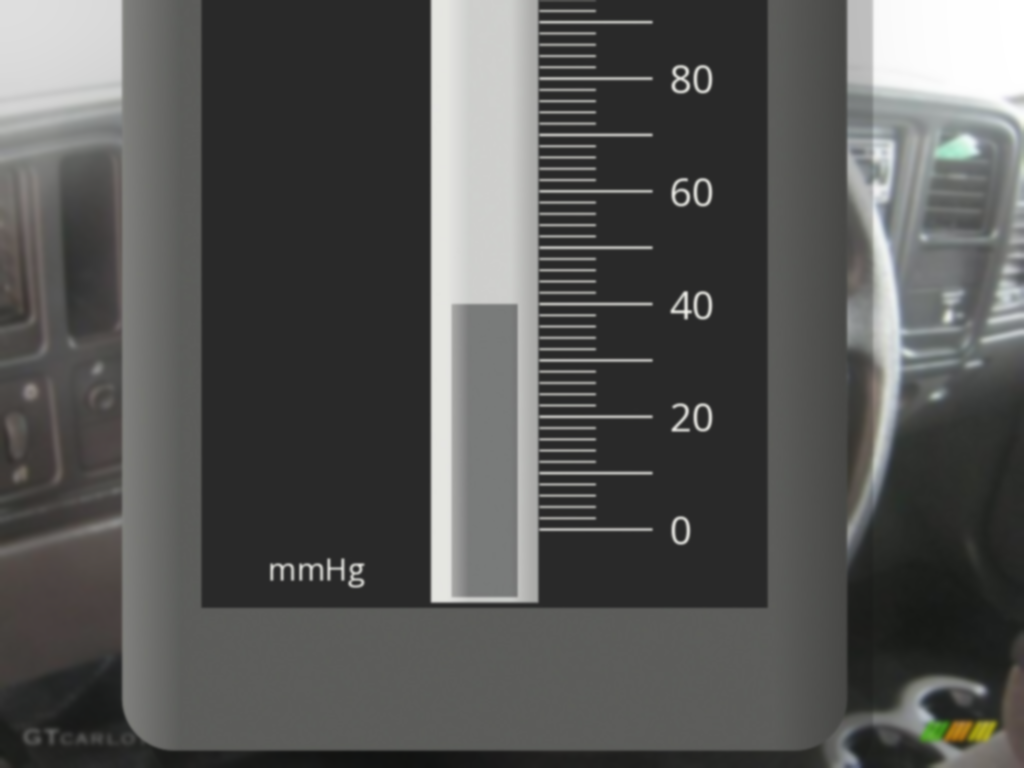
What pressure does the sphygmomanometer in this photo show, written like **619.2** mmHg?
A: **40** mmHg
